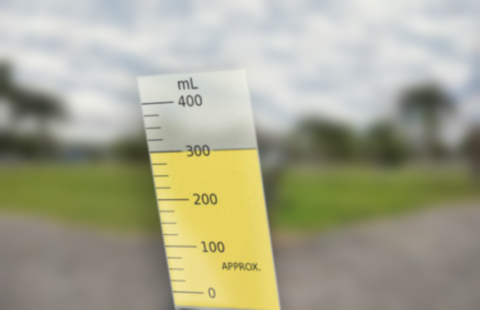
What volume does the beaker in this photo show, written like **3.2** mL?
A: **300** mL
